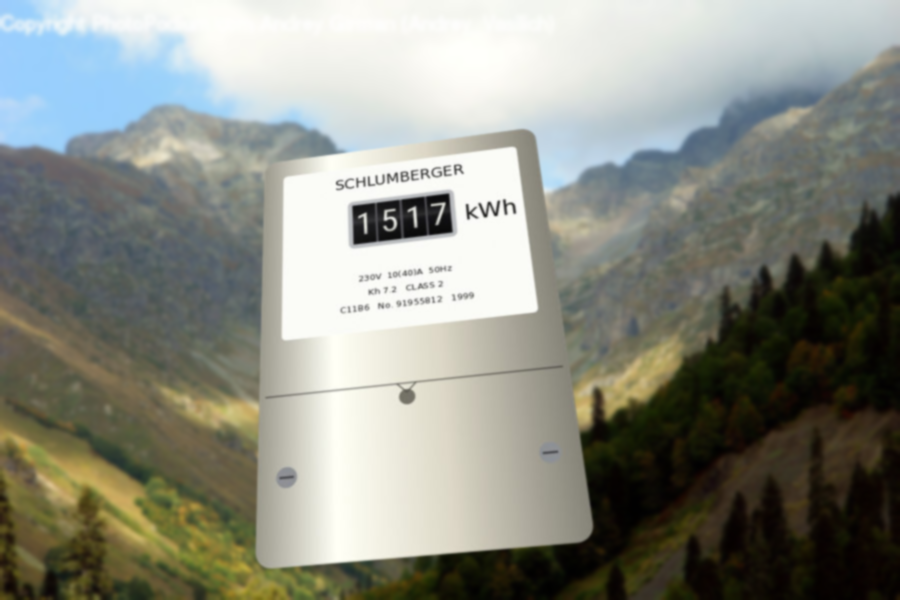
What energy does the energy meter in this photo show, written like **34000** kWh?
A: **1517** kWh
